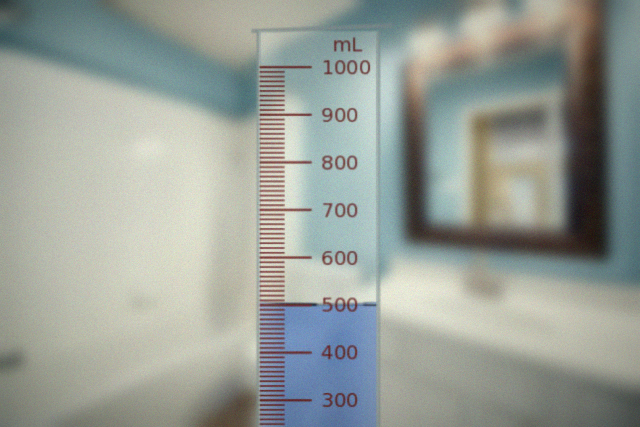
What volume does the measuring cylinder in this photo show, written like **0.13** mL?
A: **500** mL
